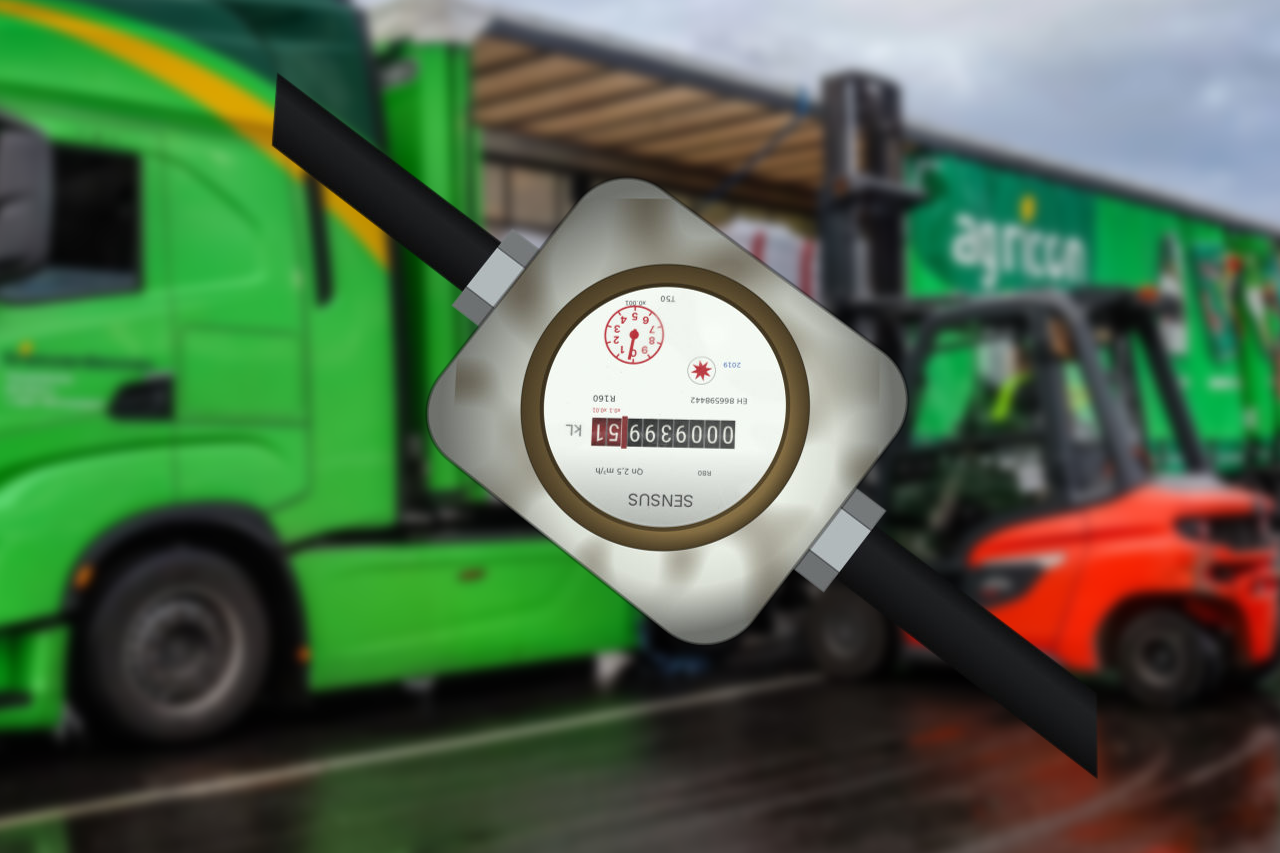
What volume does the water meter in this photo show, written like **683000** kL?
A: **9399.510** kL
